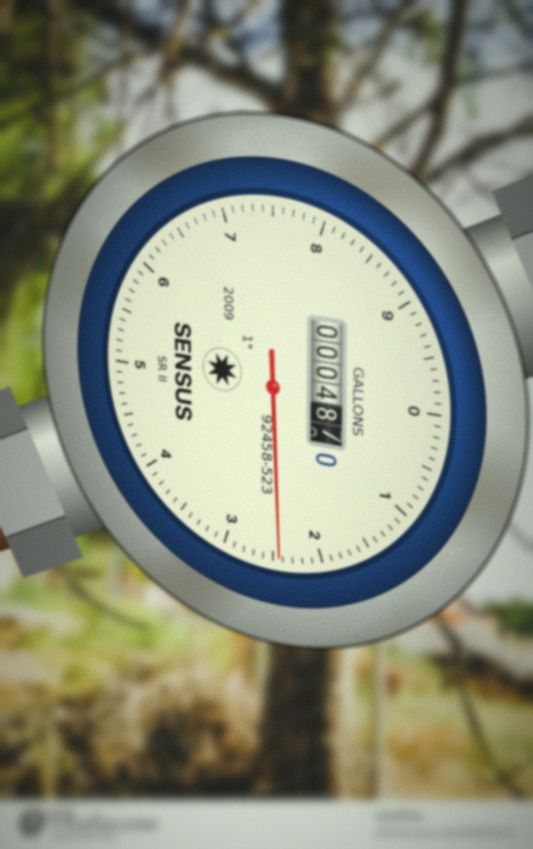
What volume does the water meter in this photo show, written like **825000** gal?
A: **4872.4** gal
